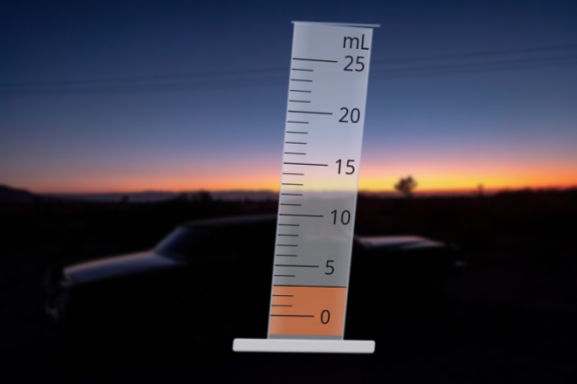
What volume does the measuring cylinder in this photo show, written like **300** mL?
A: **3** mL
